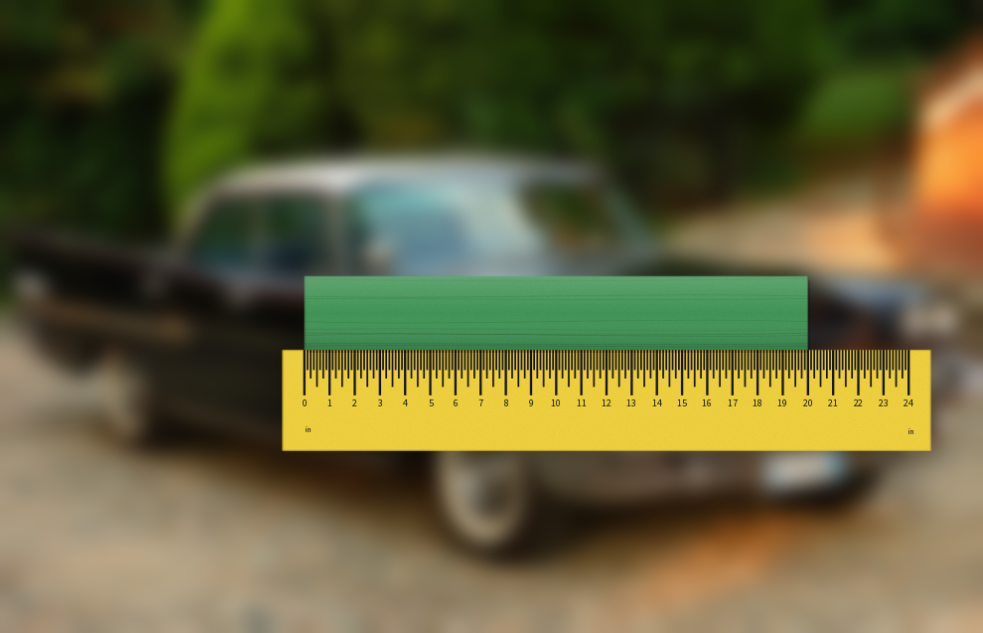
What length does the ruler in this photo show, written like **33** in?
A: **20** in
